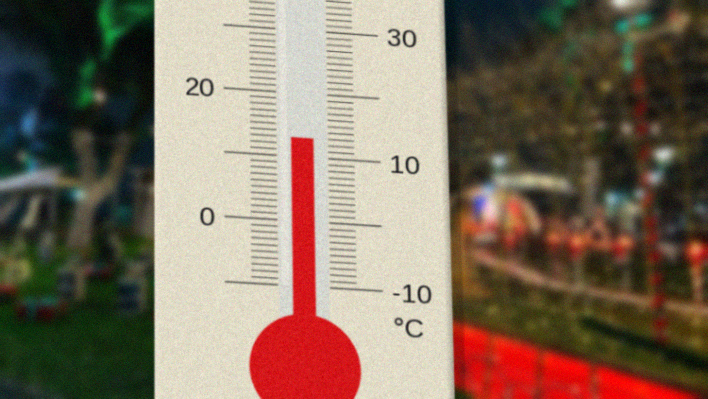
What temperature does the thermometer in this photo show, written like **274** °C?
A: **13** °C
